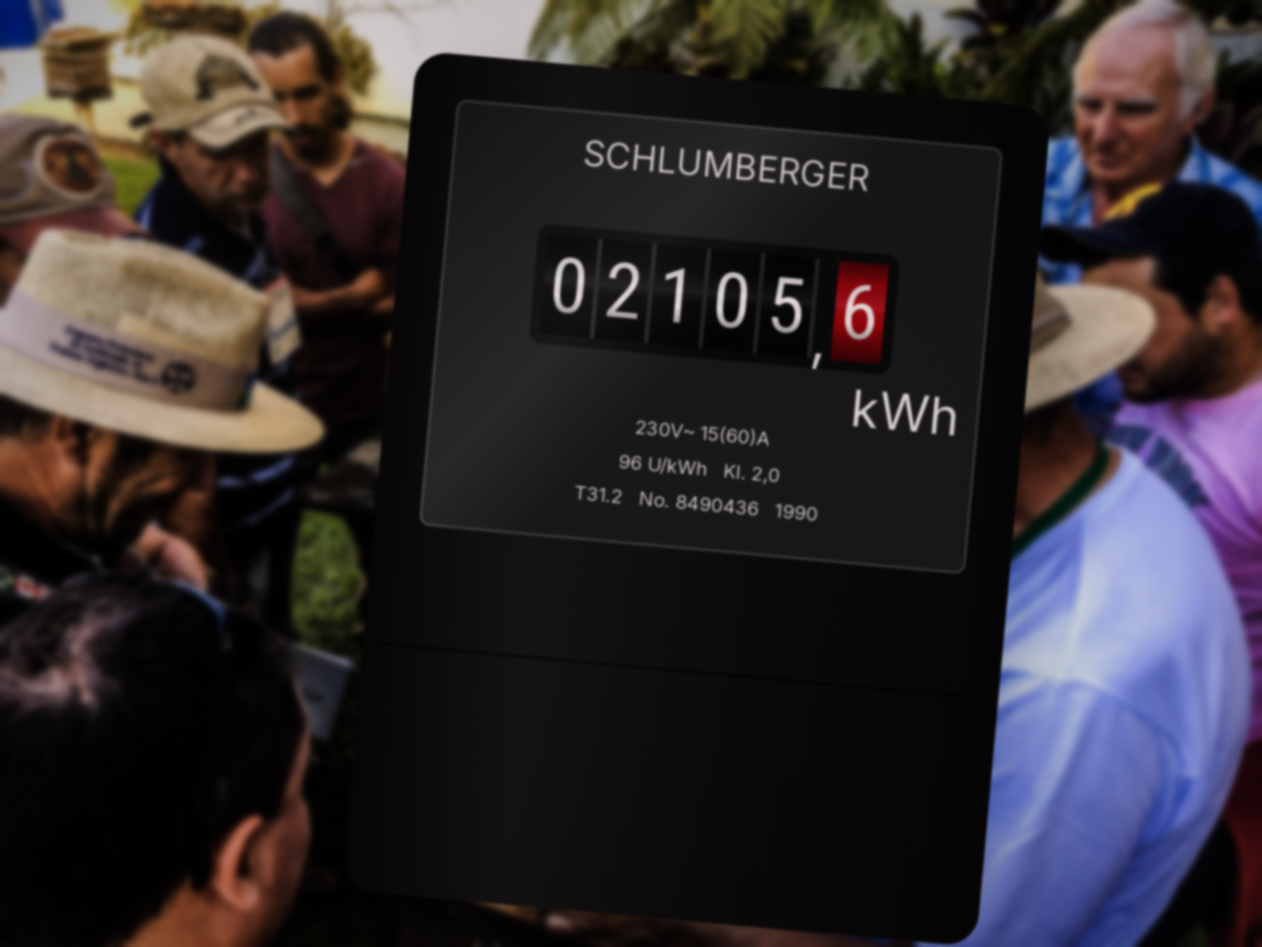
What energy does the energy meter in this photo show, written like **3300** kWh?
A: **2105.6** kWh
